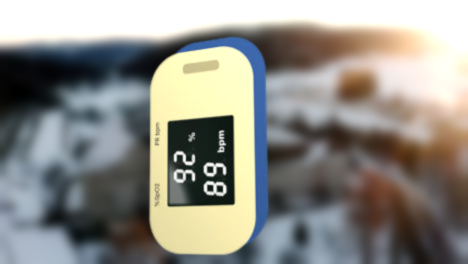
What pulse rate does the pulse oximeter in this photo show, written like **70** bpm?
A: **89** bpm
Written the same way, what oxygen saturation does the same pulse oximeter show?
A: **92** %
